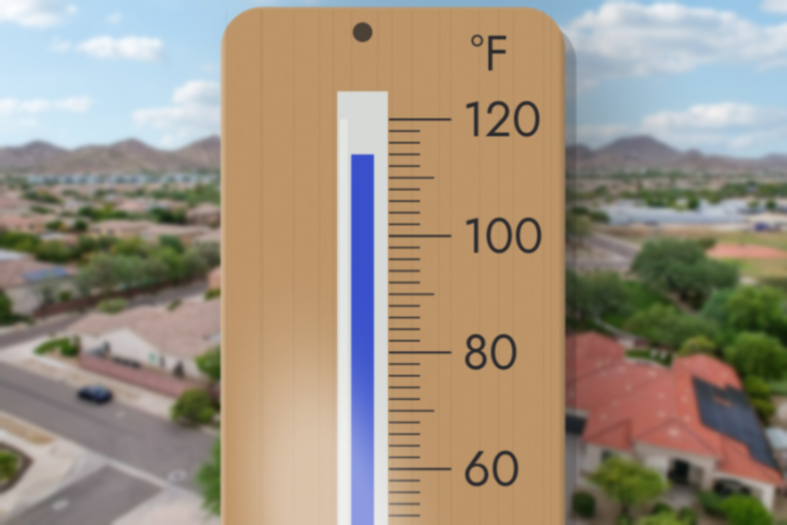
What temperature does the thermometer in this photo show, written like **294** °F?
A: **114** °F
